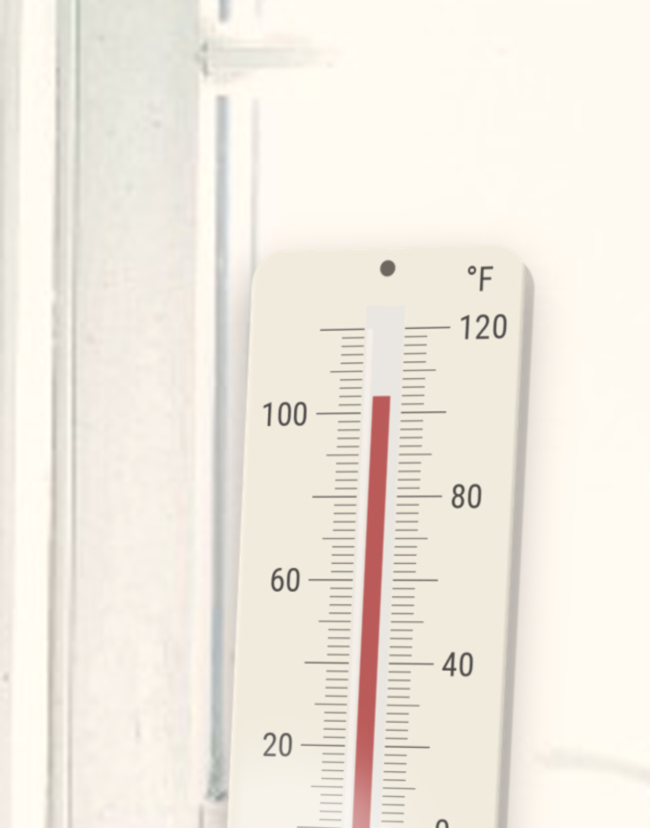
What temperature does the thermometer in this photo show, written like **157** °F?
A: **104** °F
